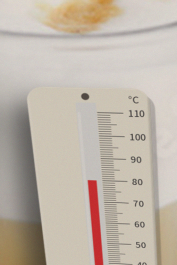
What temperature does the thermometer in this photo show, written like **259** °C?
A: **80** °C
